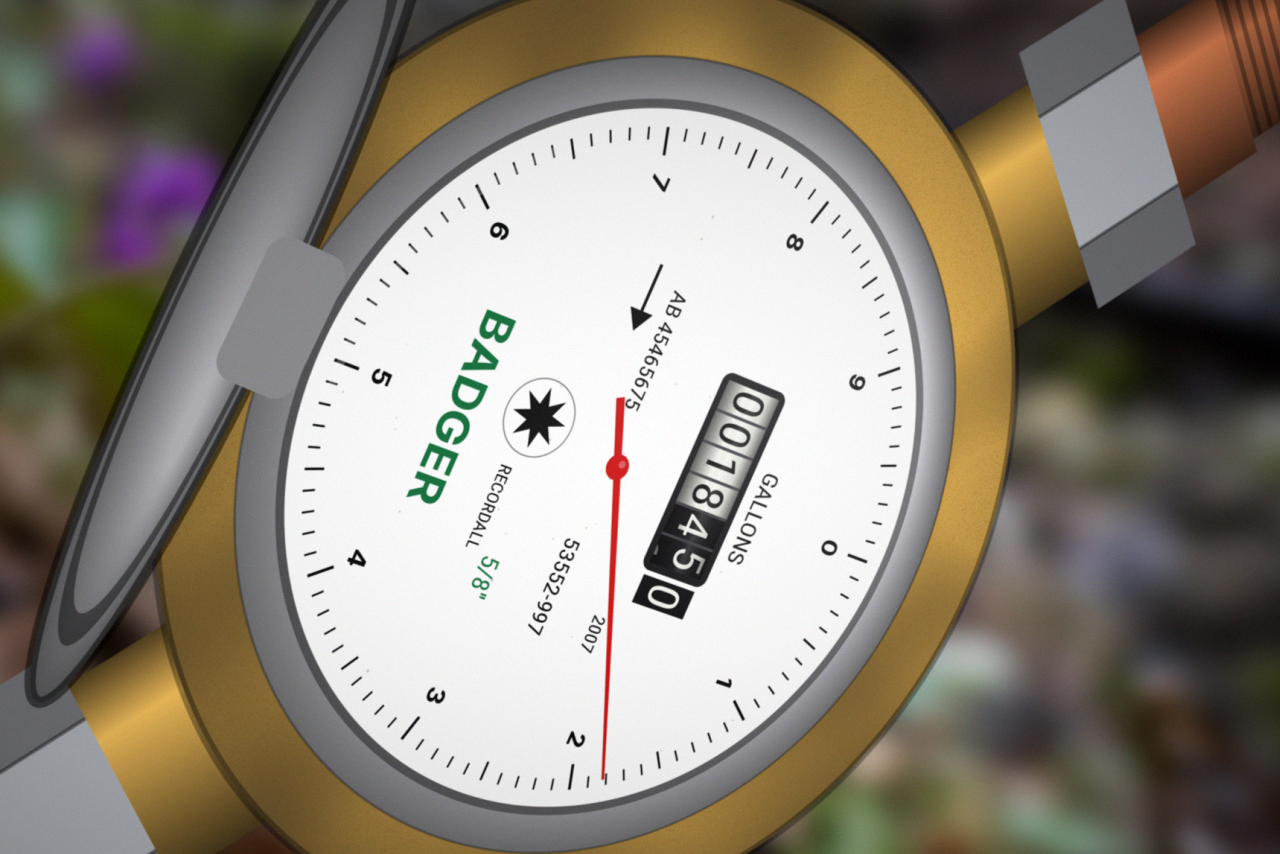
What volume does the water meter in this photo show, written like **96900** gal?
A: **18451.8** gal
